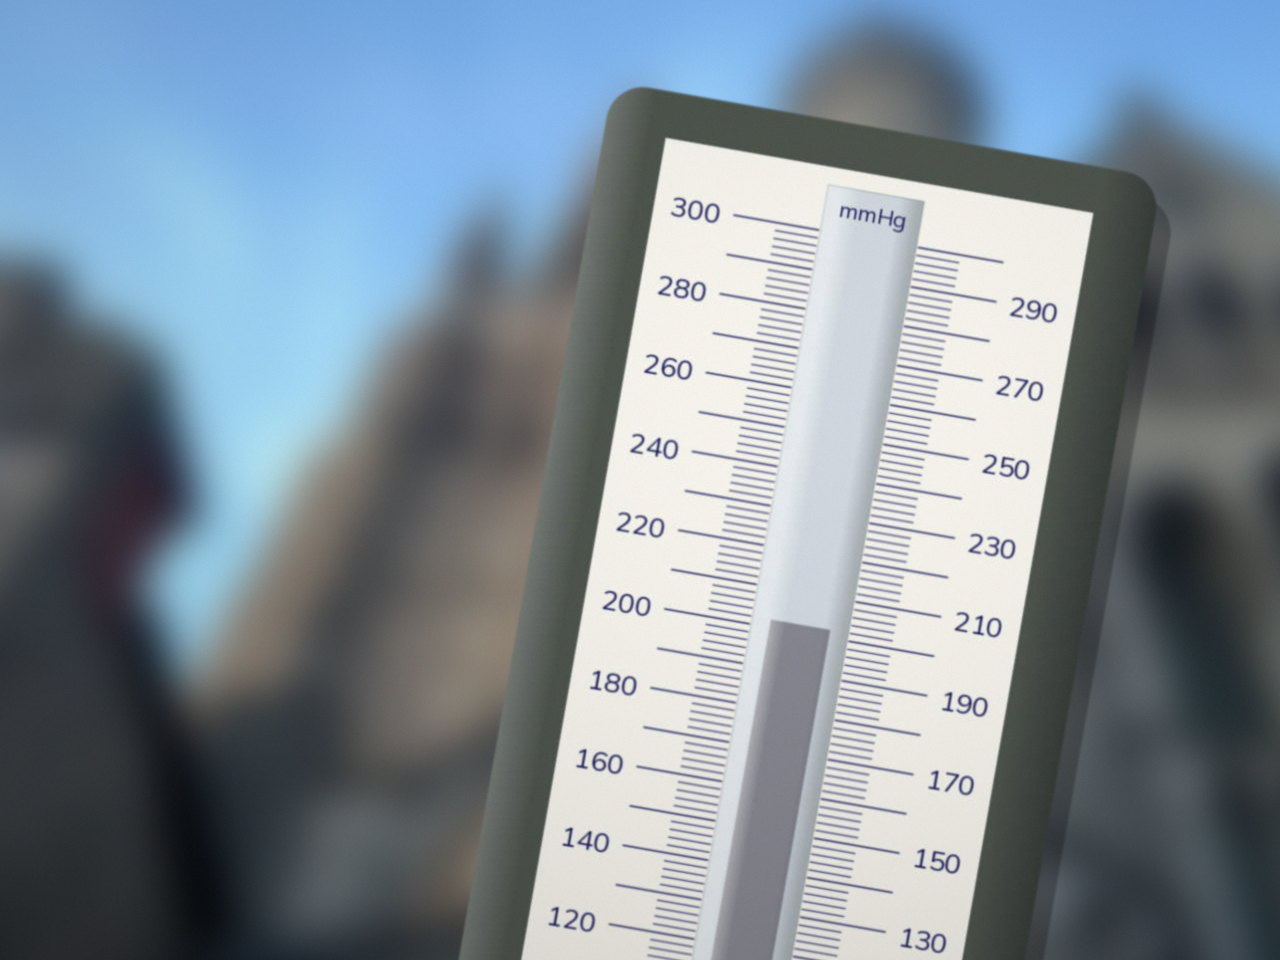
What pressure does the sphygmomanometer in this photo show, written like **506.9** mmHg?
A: **202** mmHg
